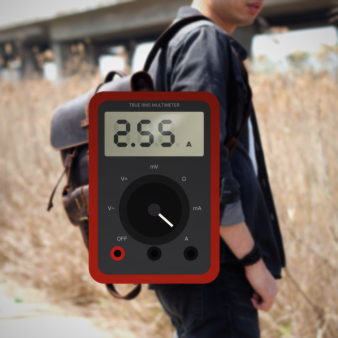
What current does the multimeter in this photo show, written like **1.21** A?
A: **2.55** A
